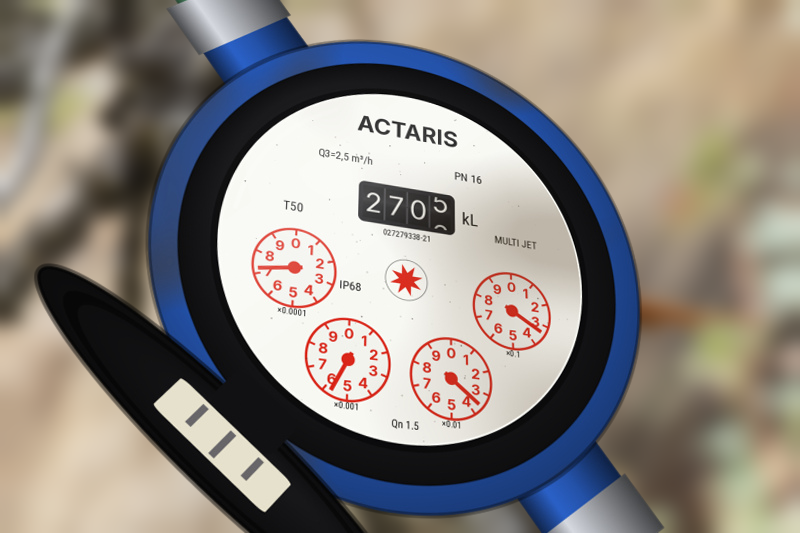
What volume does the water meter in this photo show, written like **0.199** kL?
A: **2705.3357** kL
